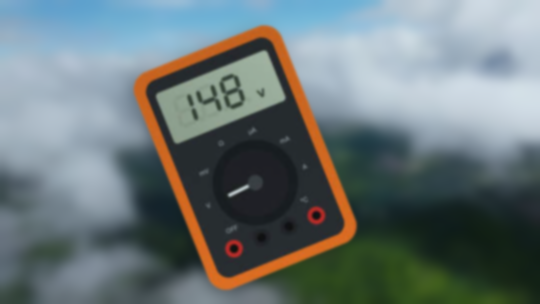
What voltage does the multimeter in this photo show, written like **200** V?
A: **148** V
